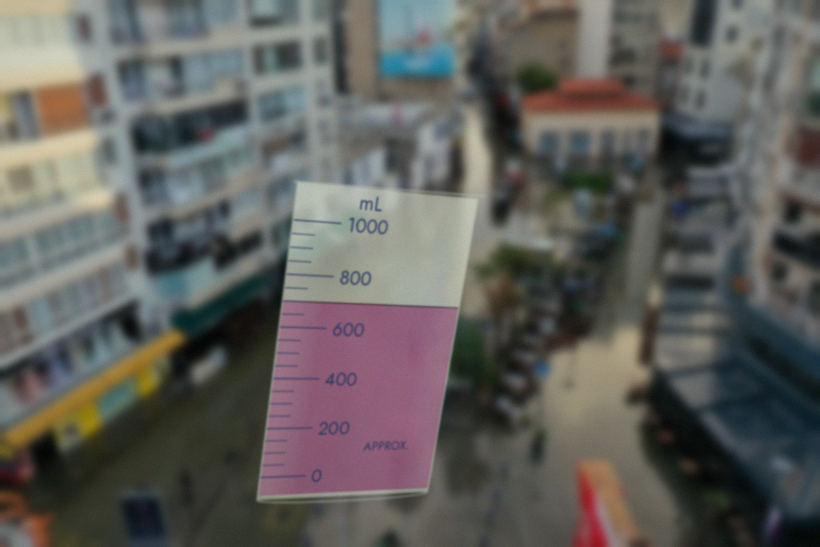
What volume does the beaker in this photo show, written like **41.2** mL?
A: **700** mL
